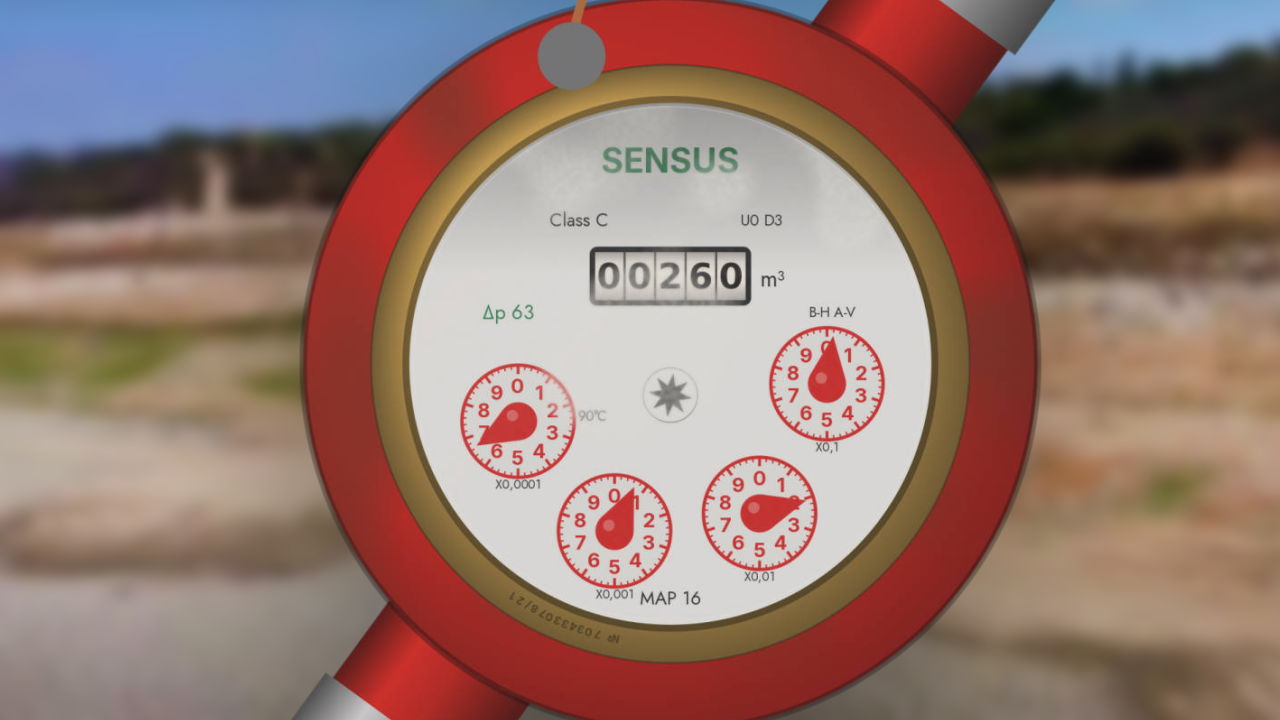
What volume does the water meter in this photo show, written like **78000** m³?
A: **260.0206** m³
